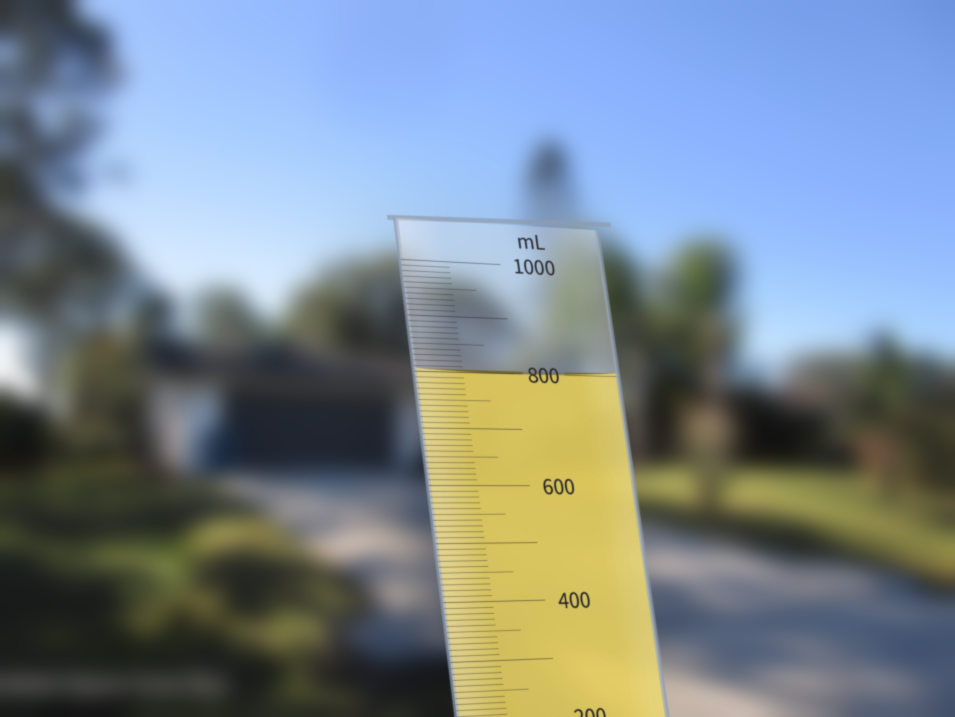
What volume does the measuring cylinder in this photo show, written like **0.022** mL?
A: **800** mL
